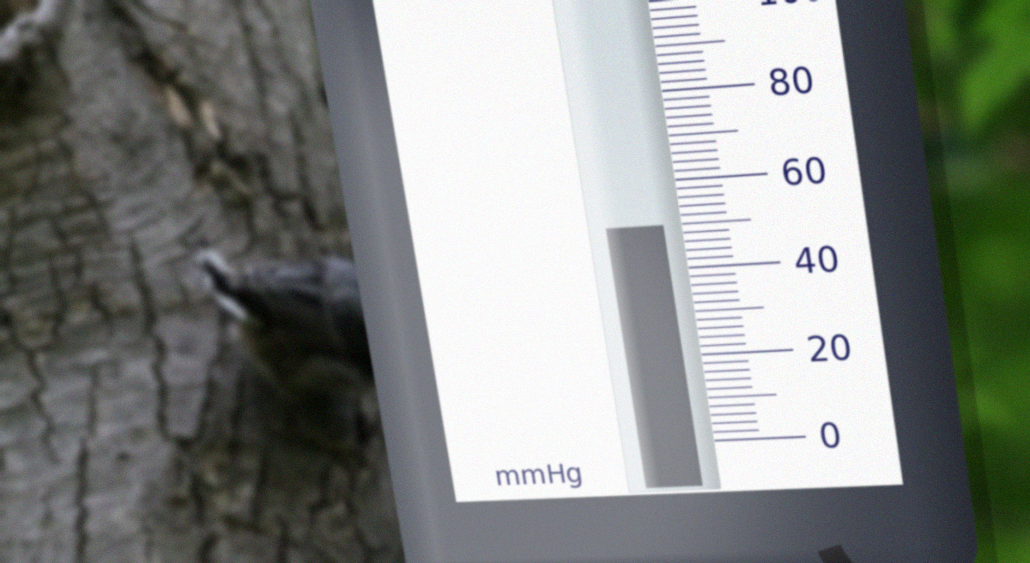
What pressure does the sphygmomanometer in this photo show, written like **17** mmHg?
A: **50** mmHg
